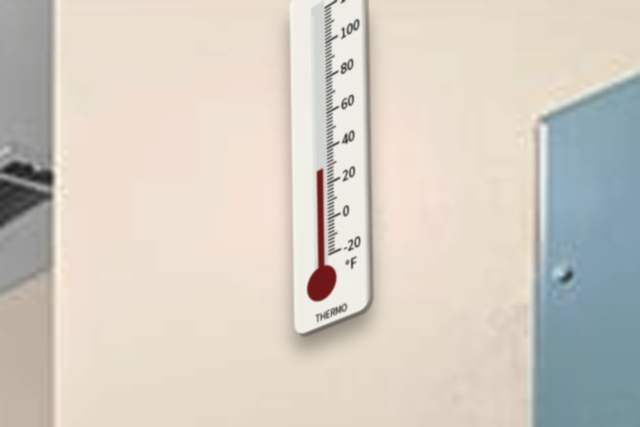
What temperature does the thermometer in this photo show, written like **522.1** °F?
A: **30** °F
